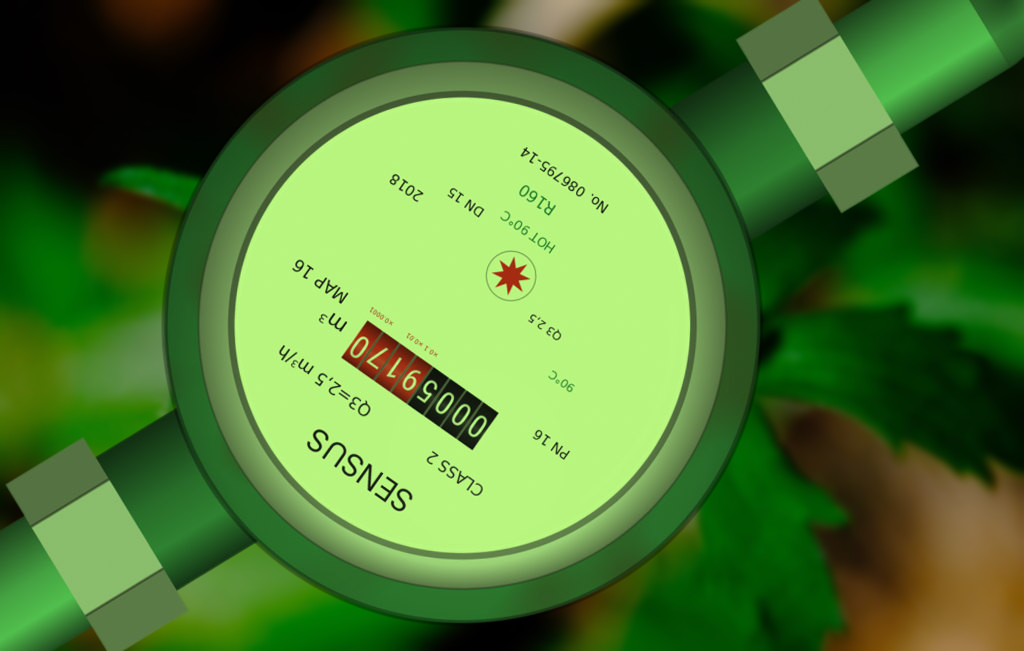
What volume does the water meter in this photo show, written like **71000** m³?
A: **5.9170** m³
